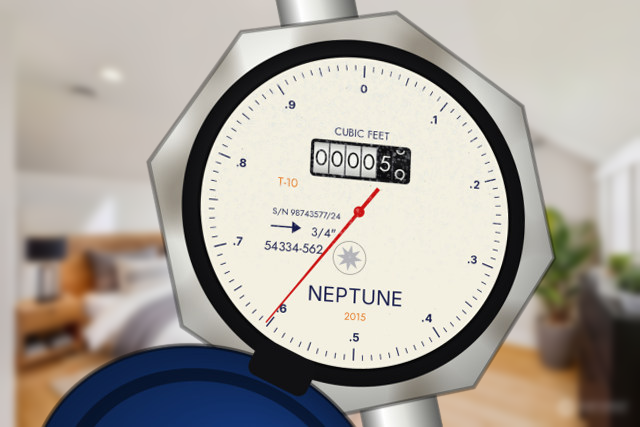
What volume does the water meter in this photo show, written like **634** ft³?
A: **58.60** ft³
